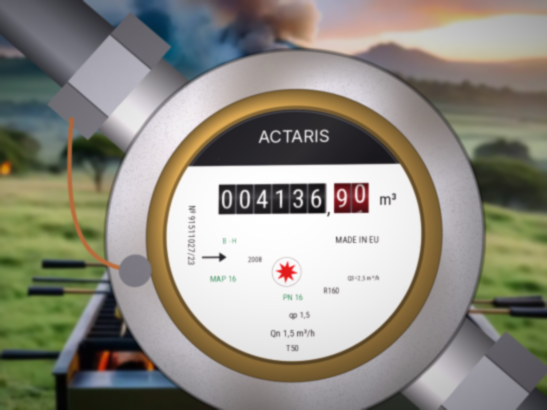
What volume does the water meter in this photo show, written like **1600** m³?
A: **4136.90** m³
